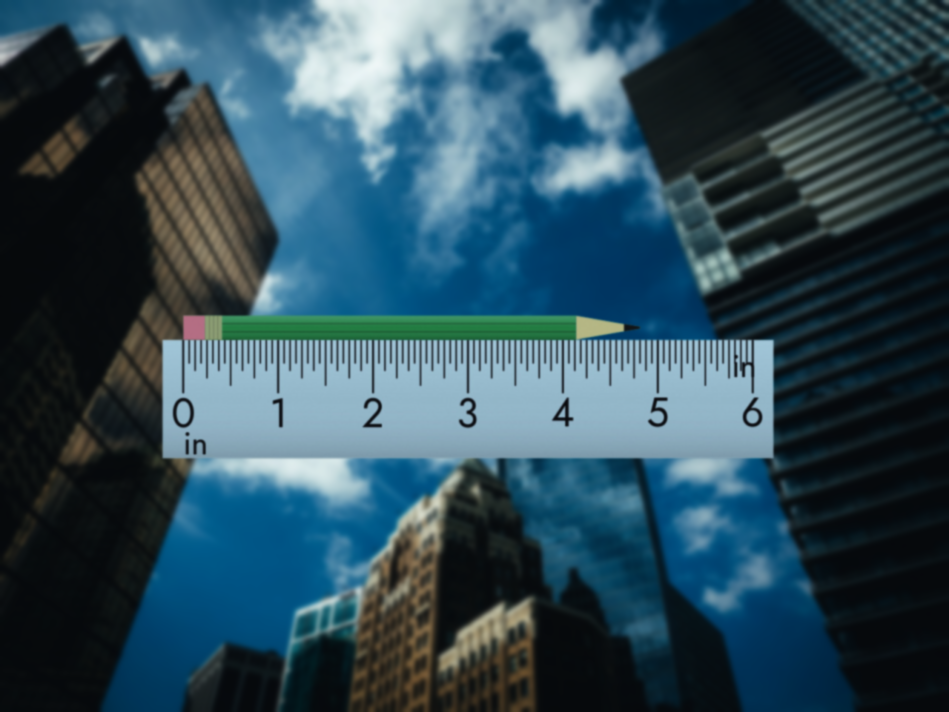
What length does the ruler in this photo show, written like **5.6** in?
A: **4.8125** in
